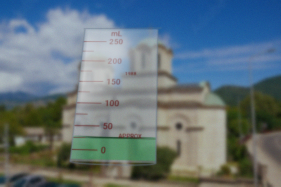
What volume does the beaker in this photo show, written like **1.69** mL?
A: **25** mL
